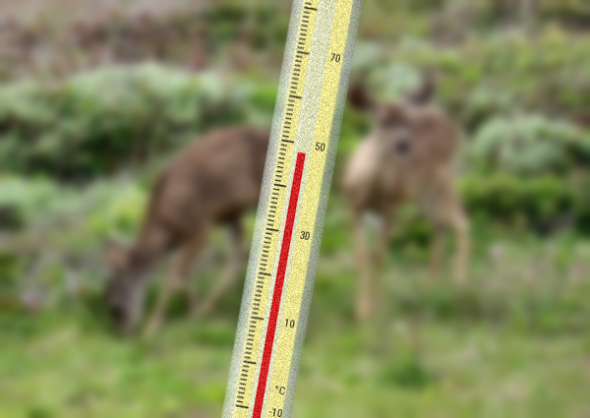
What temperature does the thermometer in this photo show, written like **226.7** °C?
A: **48** °C
